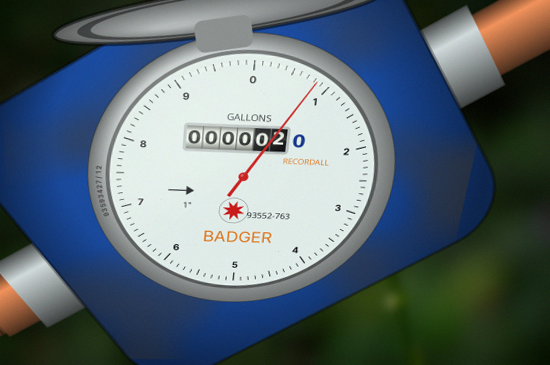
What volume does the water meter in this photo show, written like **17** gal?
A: **20.8** gal
